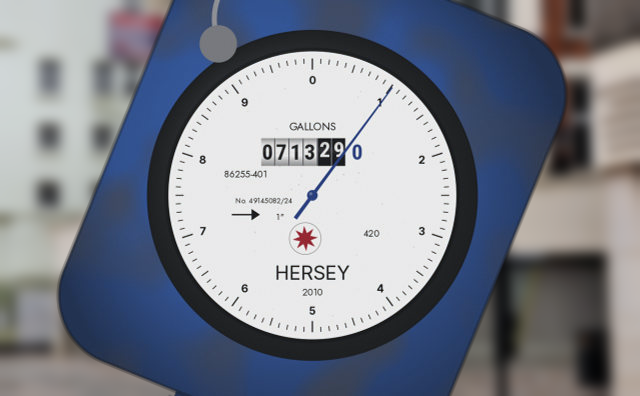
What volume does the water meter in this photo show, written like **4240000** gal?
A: **713291.0** gal
